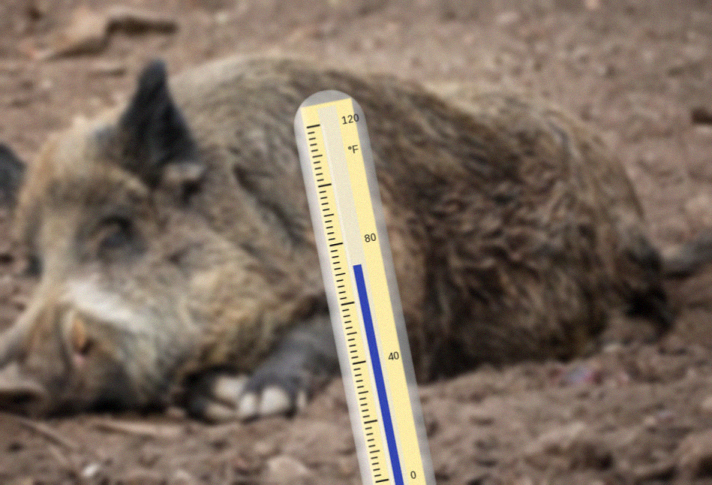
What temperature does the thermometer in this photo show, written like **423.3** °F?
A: **72** °F
